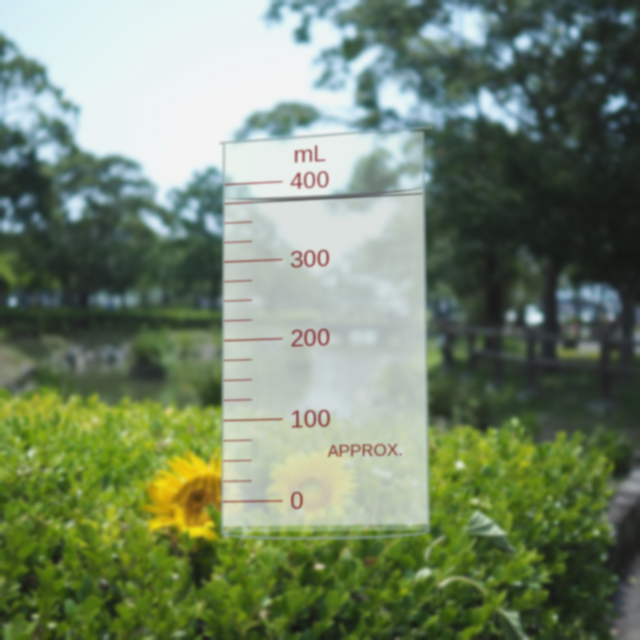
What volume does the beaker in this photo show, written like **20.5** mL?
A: **375** mL
